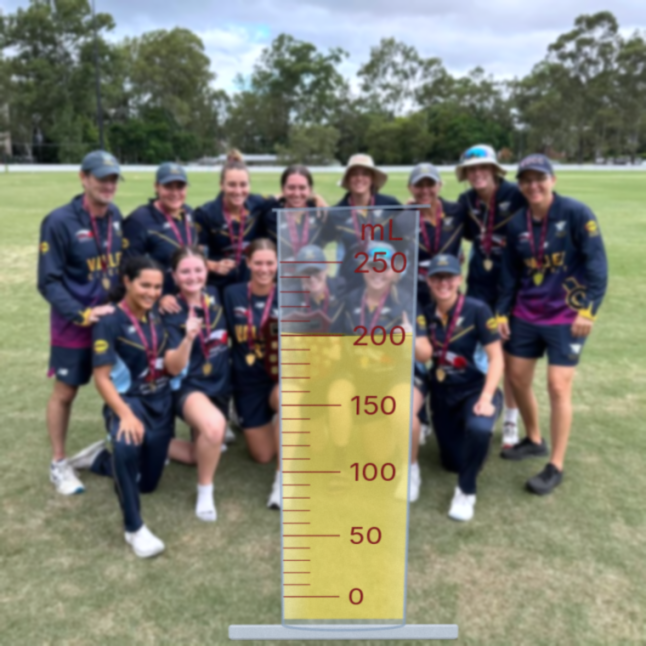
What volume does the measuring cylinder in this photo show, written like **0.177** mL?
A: **200** mL
